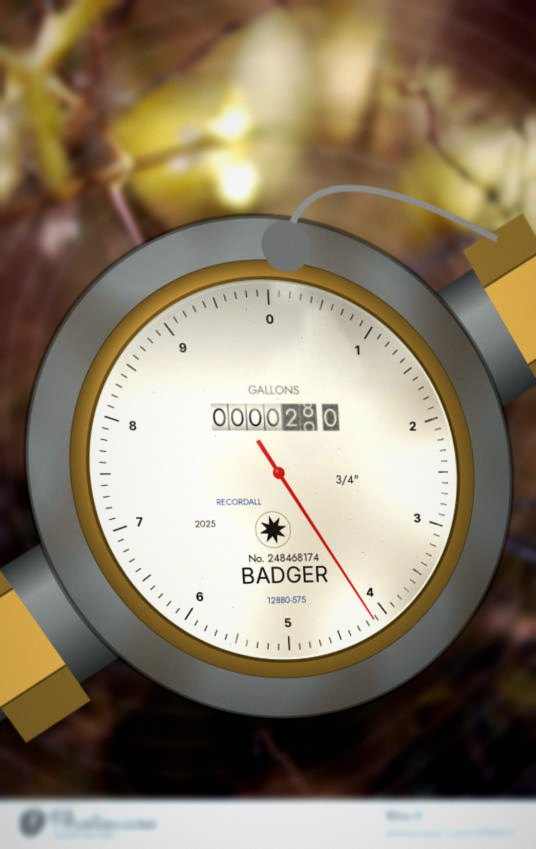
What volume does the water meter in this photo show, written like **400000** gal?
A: **284.1** gal
